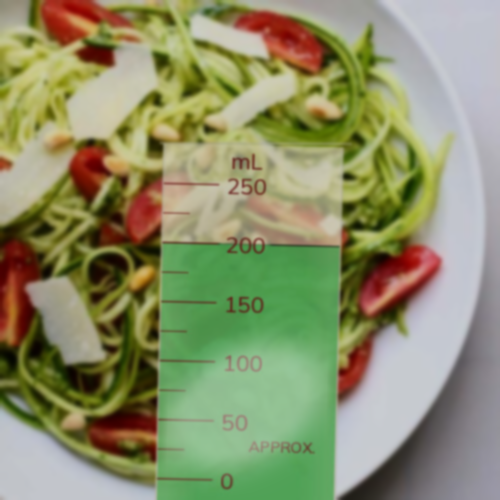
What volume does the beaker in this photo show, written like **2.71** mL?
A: **200** mL
